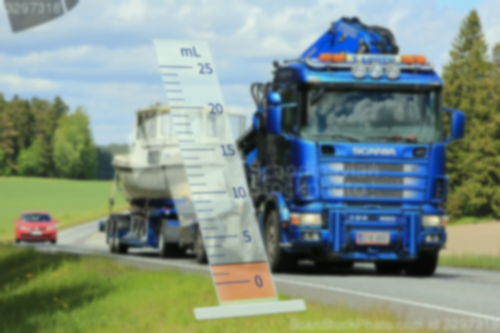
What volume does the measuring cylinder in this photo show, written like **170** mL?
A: **2** mL
